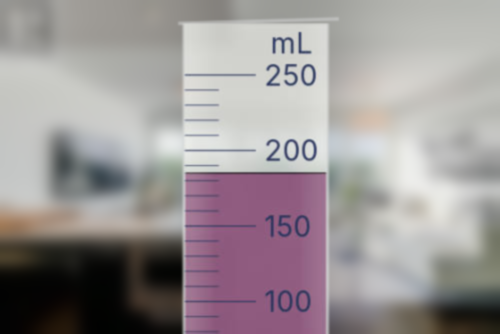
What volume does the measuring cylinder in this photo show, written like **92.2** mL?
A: **185** mL
